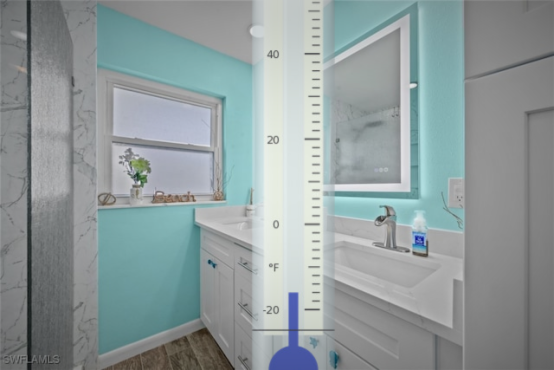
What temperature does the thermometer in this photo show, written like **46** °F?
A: **-16** °F
